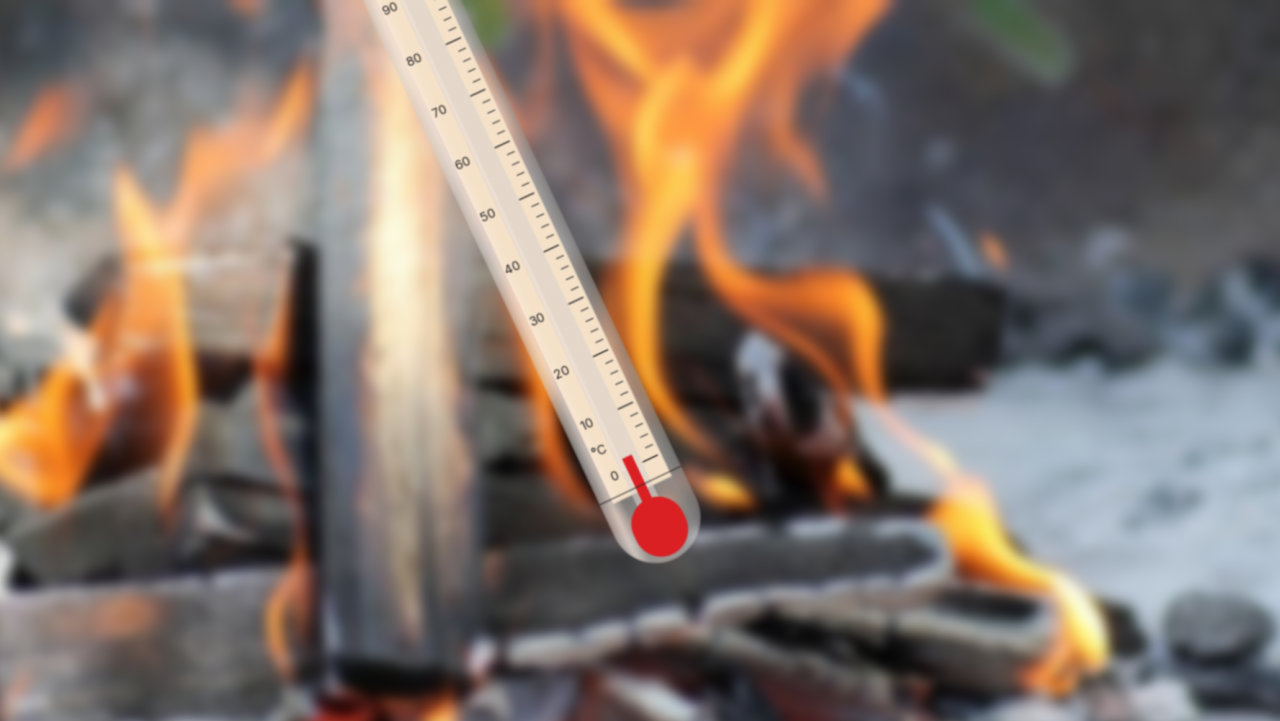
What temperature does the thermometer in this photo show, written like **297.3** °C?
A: **2** °C
